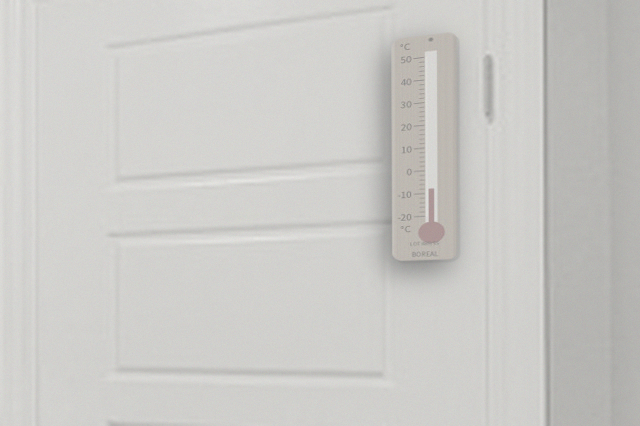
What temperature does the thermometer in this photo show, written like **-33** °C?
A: **-8** °C
